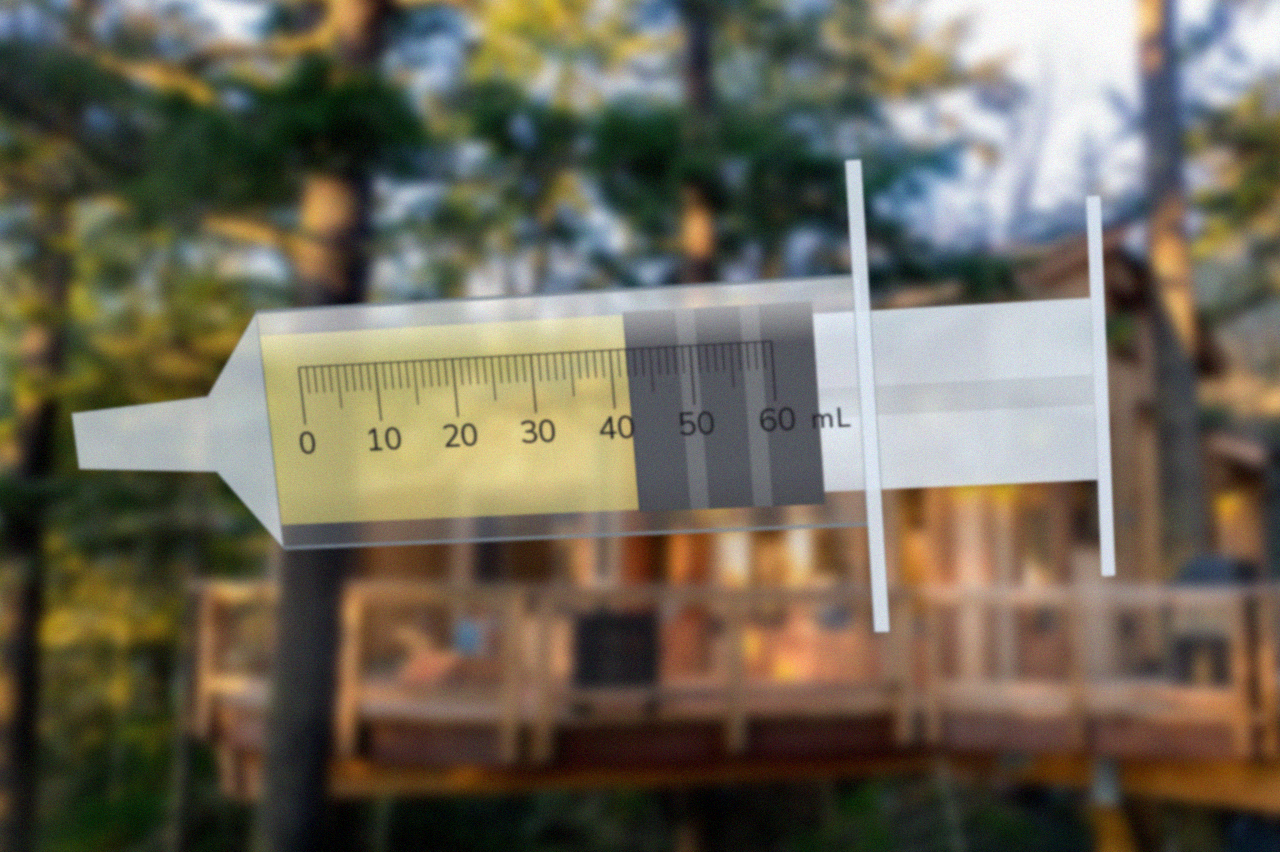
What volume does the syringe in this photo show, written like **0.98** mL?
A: **42** mL
